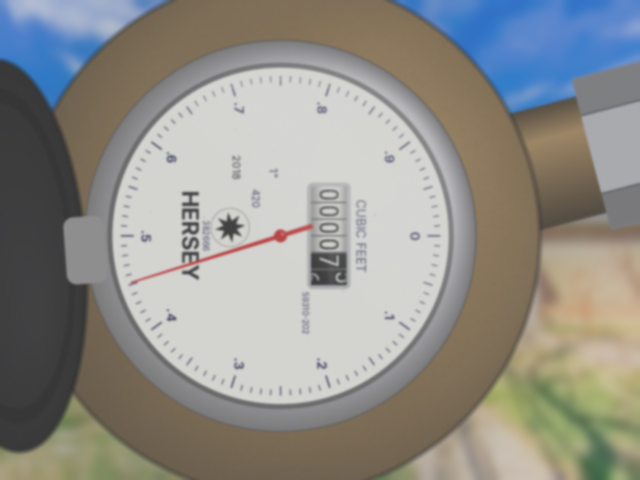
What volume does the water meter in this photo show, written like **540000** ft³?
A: **75.45** ft³
